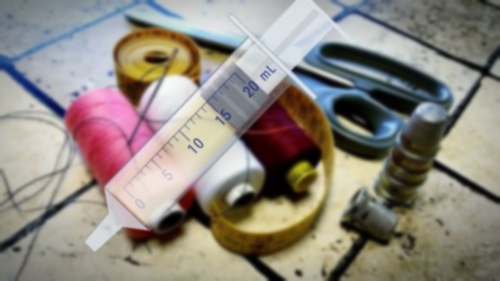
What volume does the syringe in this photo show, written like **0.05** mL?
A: **15** mL
